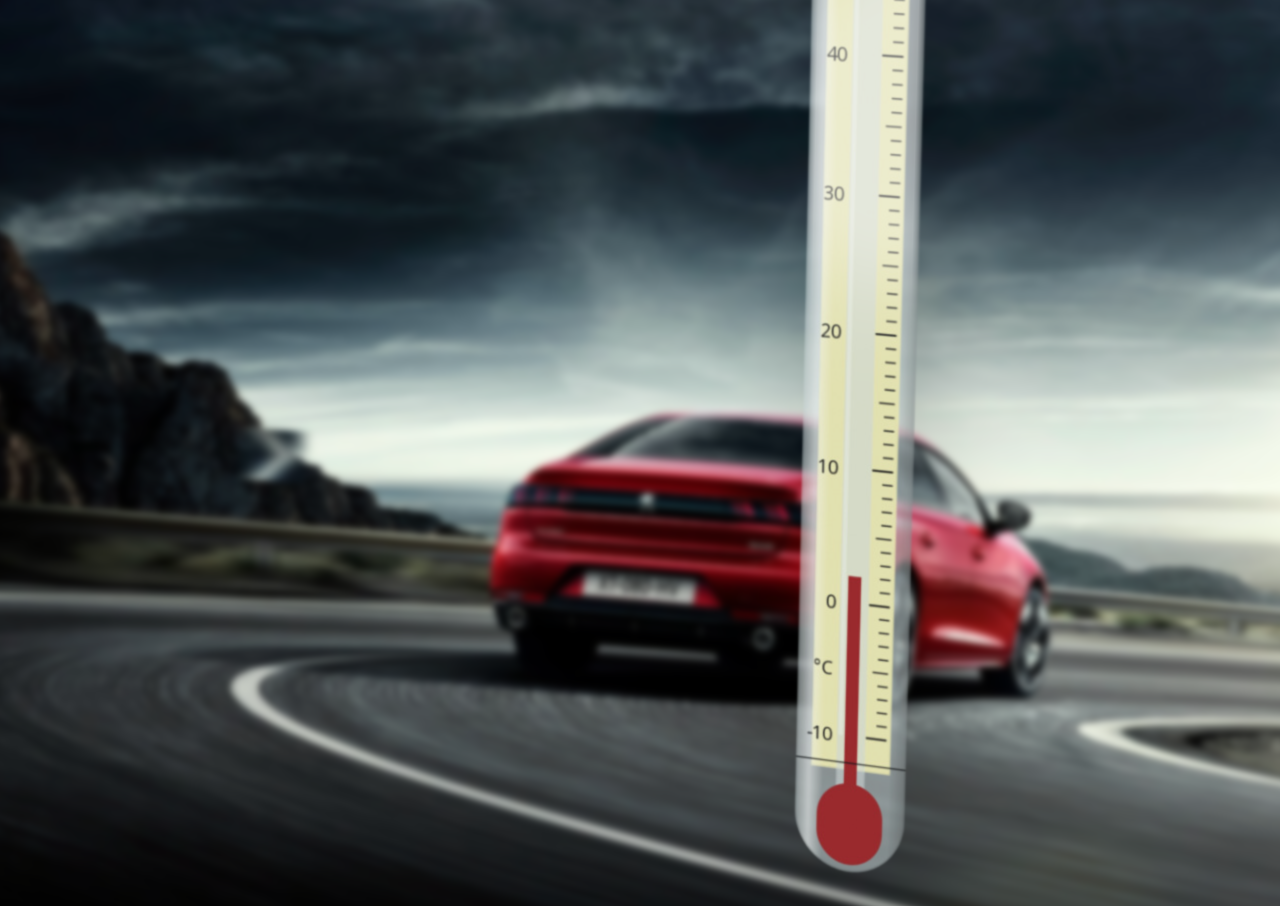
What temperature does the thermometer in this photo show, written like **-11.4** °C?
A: **2** °C
